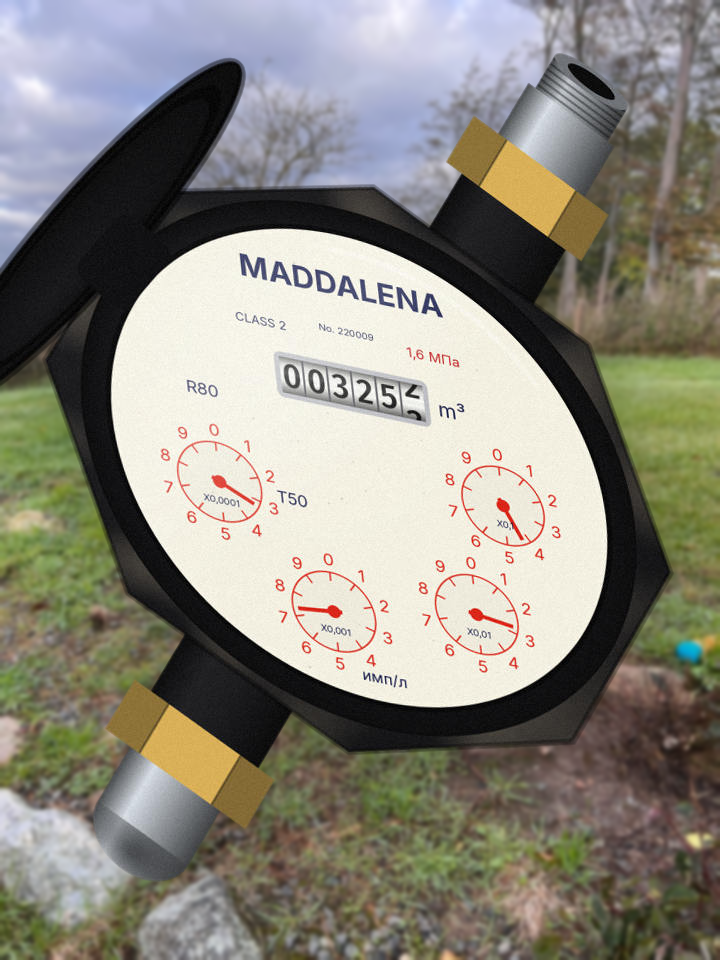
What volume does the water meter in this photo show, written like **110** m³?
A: **3252.4273** m³
